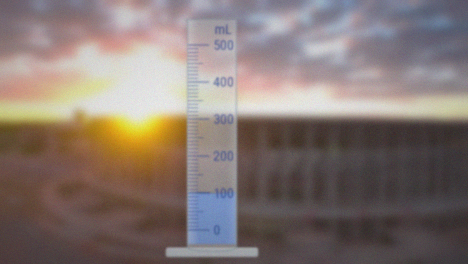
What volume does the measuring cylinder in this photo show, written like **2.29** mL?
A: **100** mL
